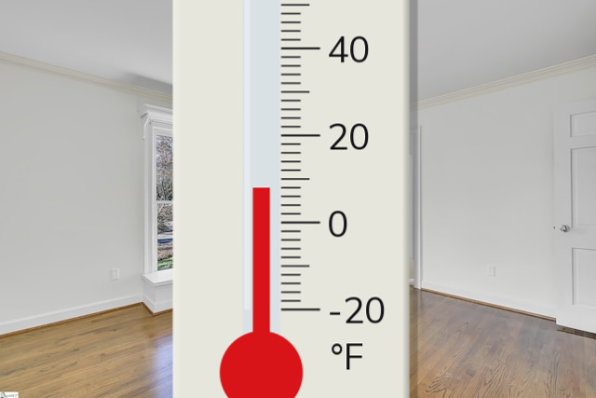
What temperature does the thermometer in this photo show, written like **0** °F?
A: **8** °F
